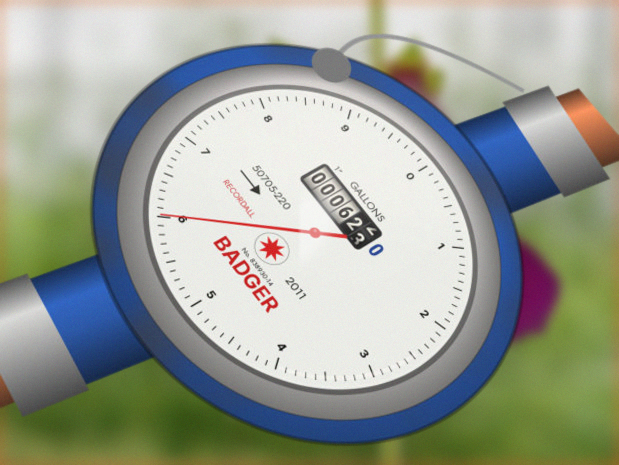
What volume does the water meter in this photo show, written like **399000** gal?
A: **6226.0** gal
